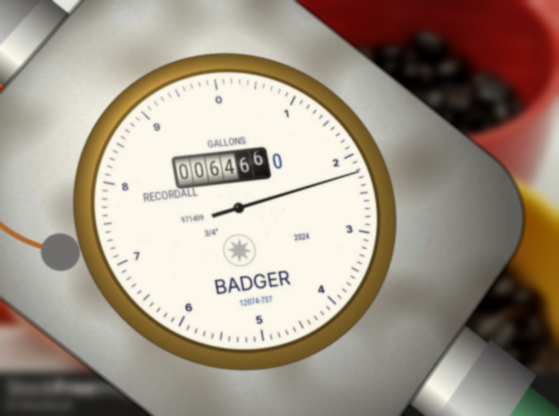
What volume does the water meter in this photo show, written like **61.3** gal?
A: **64662.2** gal
